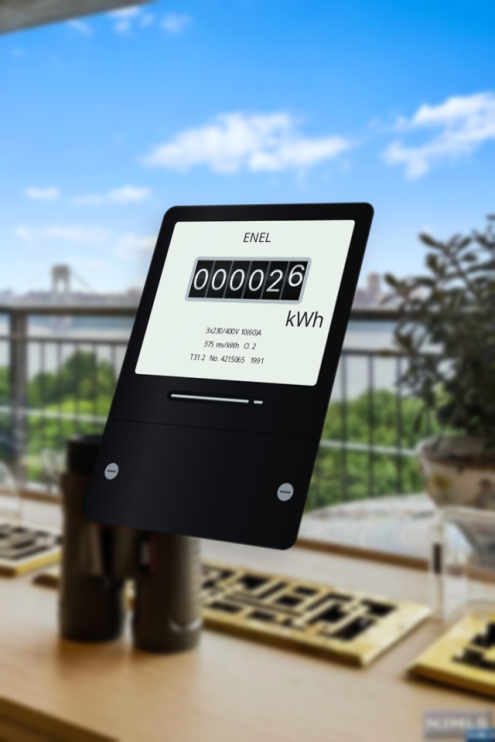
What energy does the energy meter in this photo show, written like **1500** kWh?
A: **26** kWh
